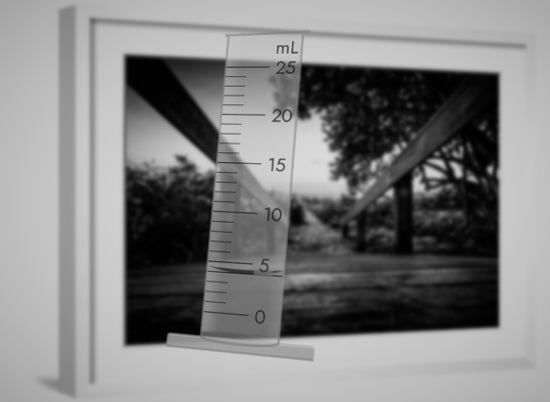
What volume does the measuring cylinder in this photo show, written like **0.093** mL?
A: **4** mL
